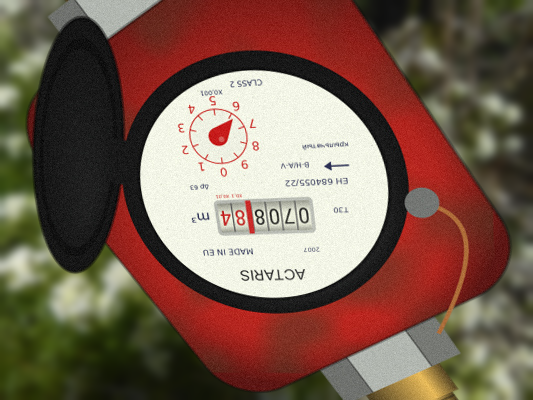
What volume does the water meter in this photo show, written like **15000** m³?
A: **708.846** m³
